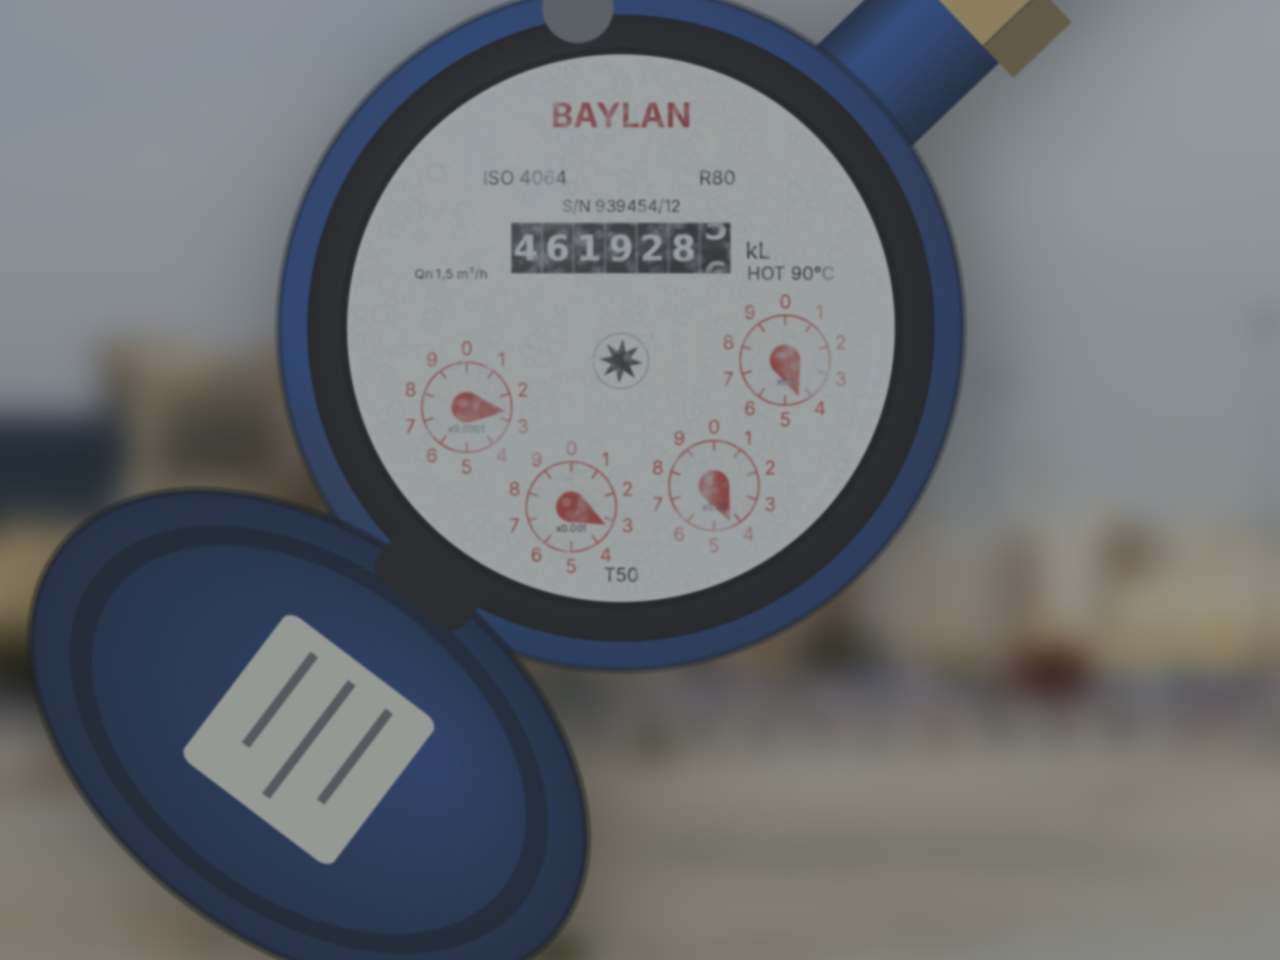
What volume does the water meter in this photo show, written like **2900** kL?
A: **4619285.4432** kL
